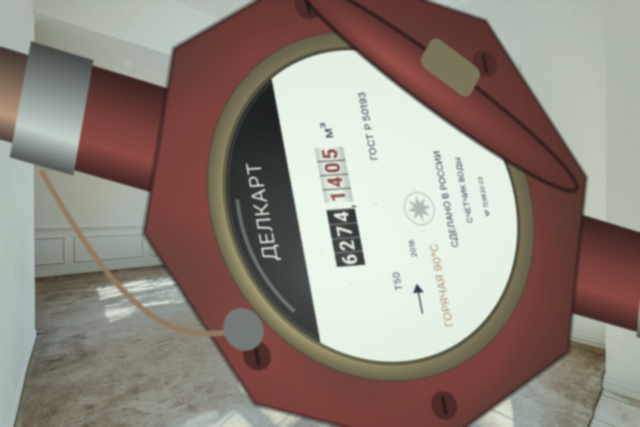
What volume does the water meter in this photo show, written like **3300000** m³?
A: **6274.1405** m³
